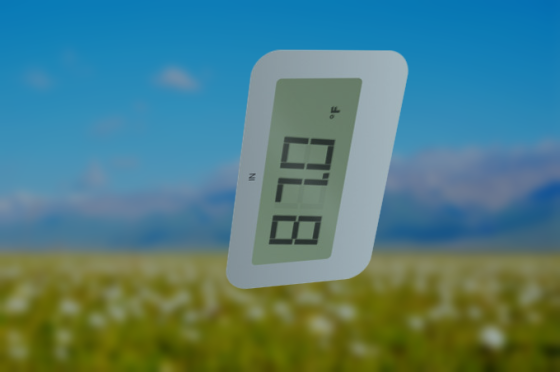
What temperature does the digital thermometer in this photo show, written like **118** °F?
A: **87.0** °F
